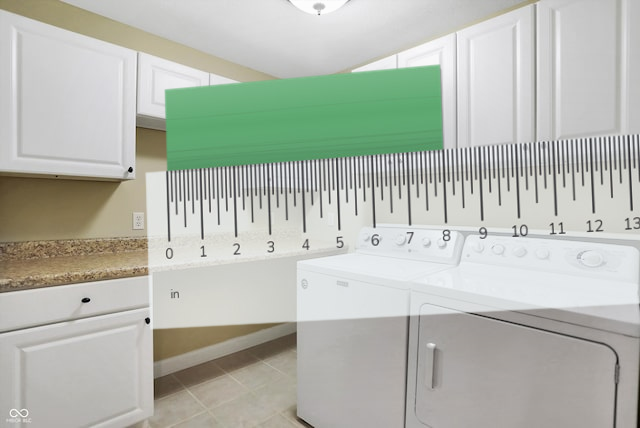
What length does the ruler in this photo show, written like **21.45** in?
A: **8** in
